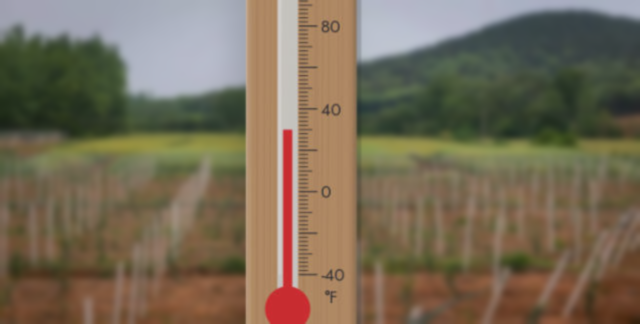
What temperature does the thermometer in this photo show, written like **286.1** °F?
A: **30** °F
